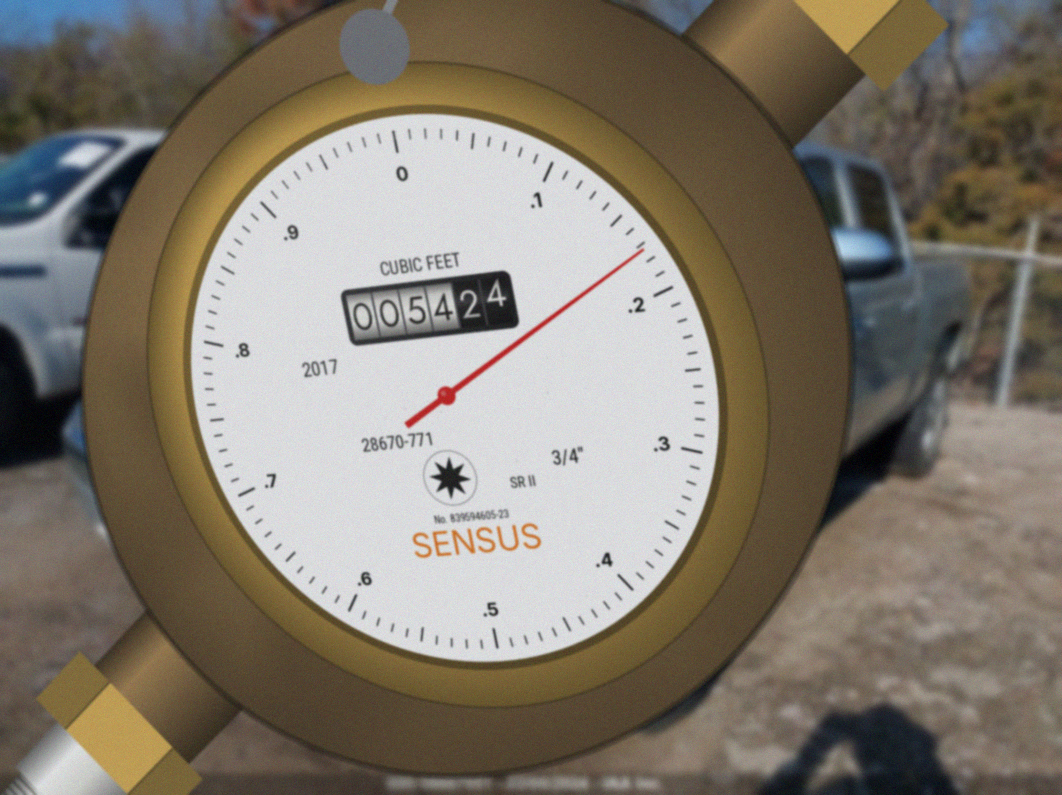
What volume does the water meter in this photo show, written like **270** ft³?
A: **5424.17** ft³
